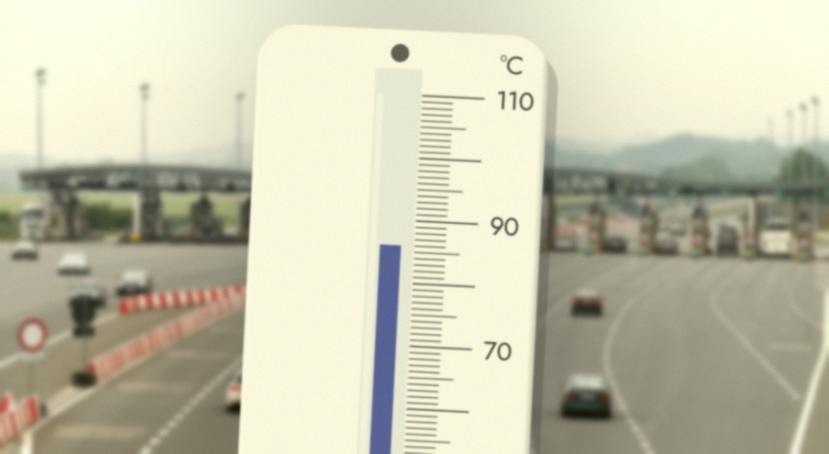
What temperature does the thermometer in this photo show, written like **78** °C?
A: **86** °C
